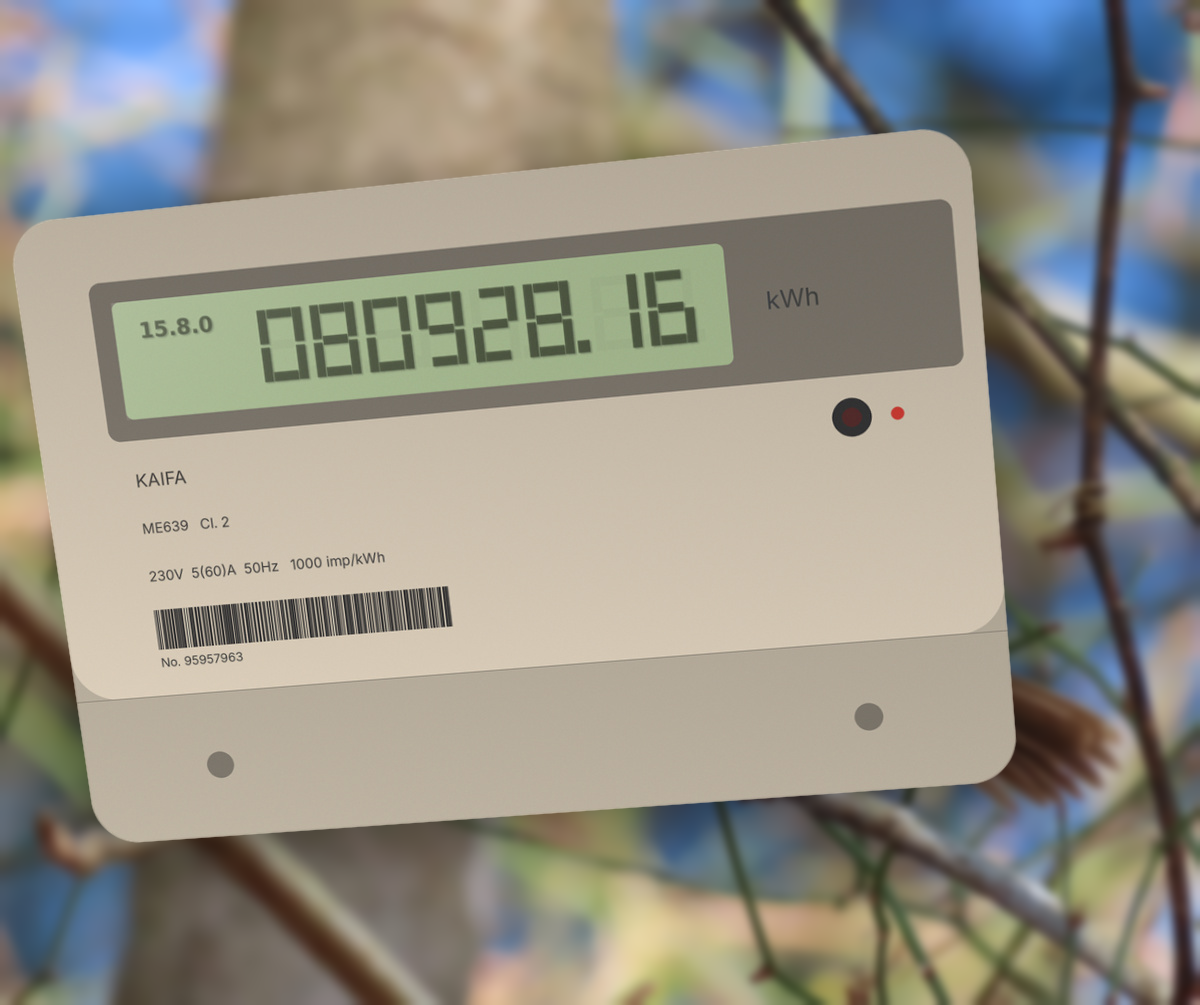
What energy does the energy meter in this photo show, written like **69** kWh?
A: **80928.16** kWh
